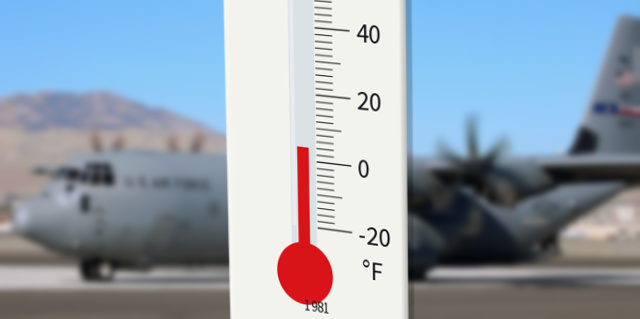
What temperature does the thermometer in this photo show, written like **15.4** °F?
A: **4** °F
